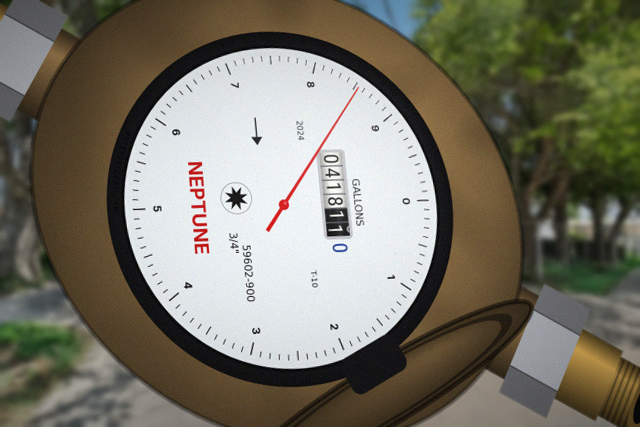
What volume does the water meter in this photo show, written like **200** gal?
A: **418108.5** gal
